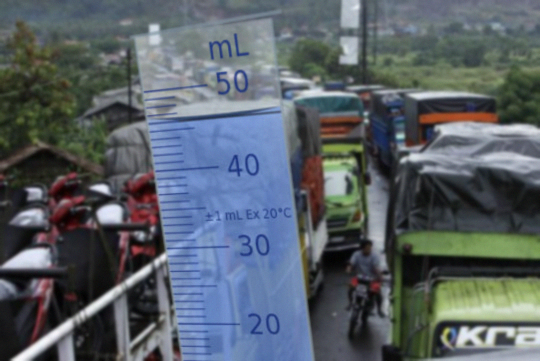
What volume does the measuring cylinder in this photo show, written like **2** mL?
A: **46** mL
